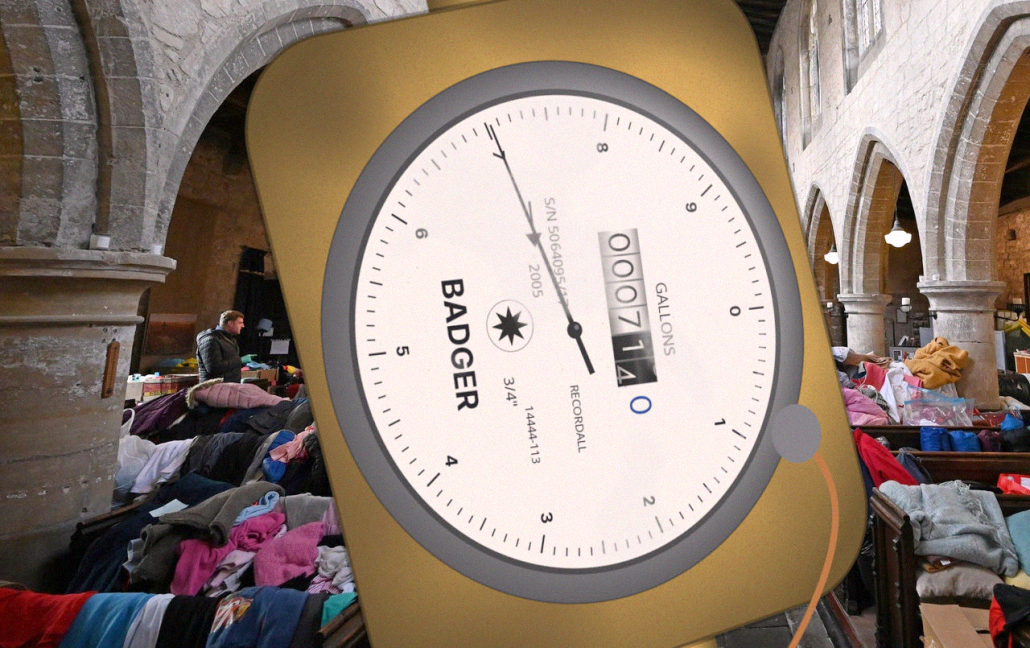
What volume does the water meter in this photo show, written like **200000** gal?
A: **7137.0** gal
